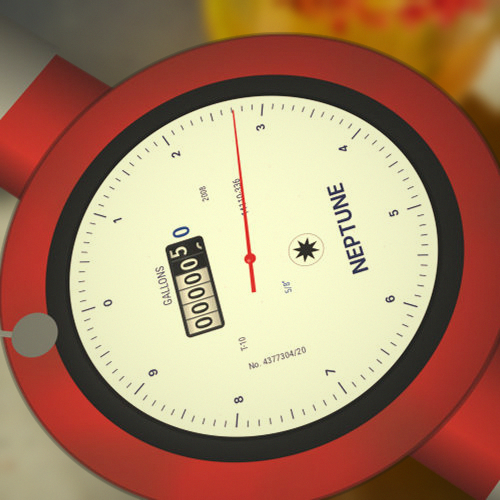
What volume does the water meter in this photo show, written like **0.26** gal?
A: **52.7** gal
